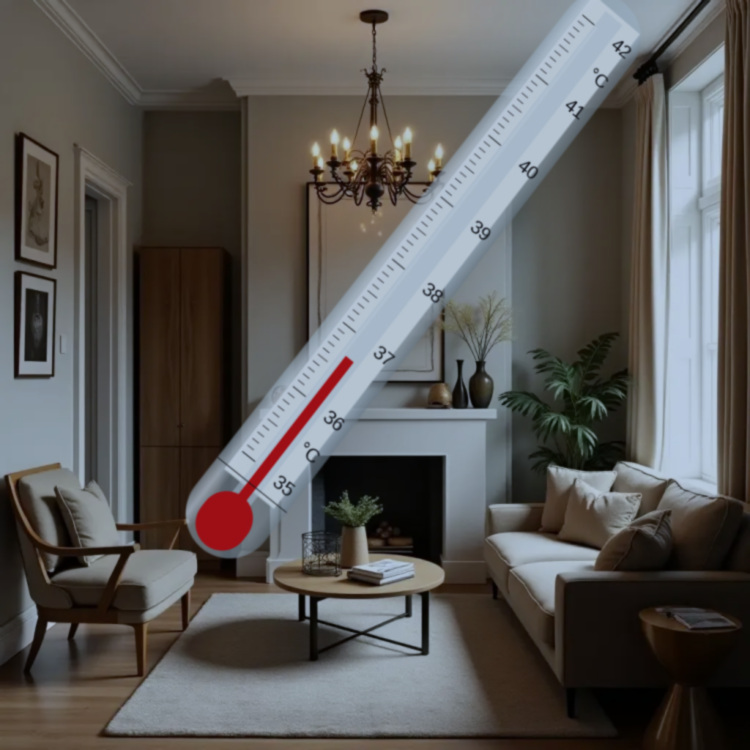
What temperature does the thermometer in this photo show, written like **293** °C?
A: **36.7** °C
